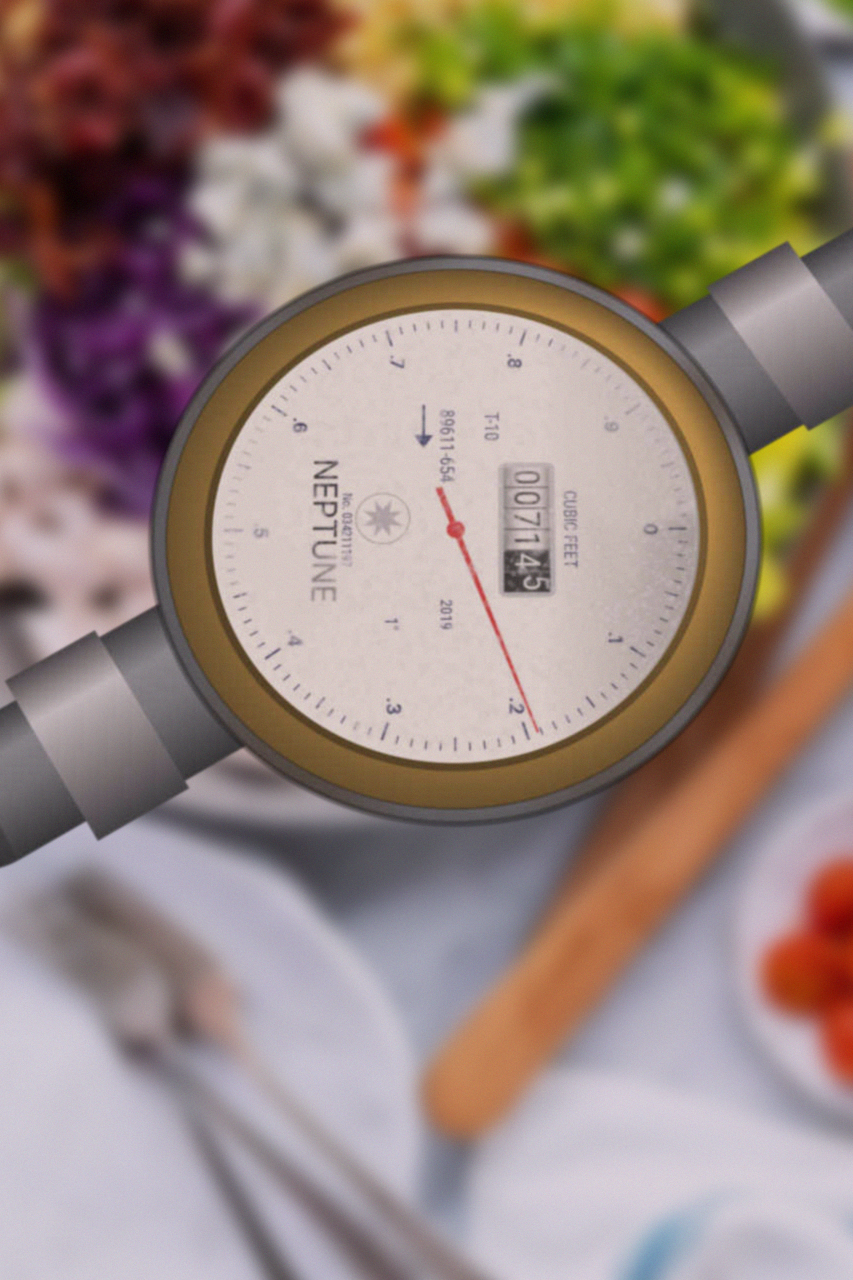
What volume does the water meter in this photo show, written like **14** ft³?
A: **7145.19** ft³
